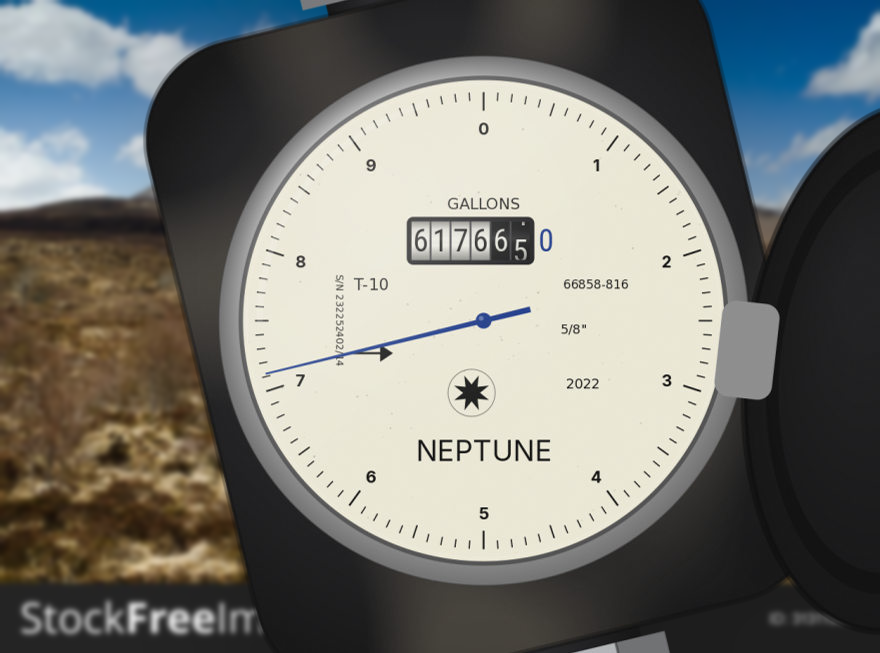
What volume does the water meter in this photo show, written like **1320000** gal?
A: **6176647.1** gal
